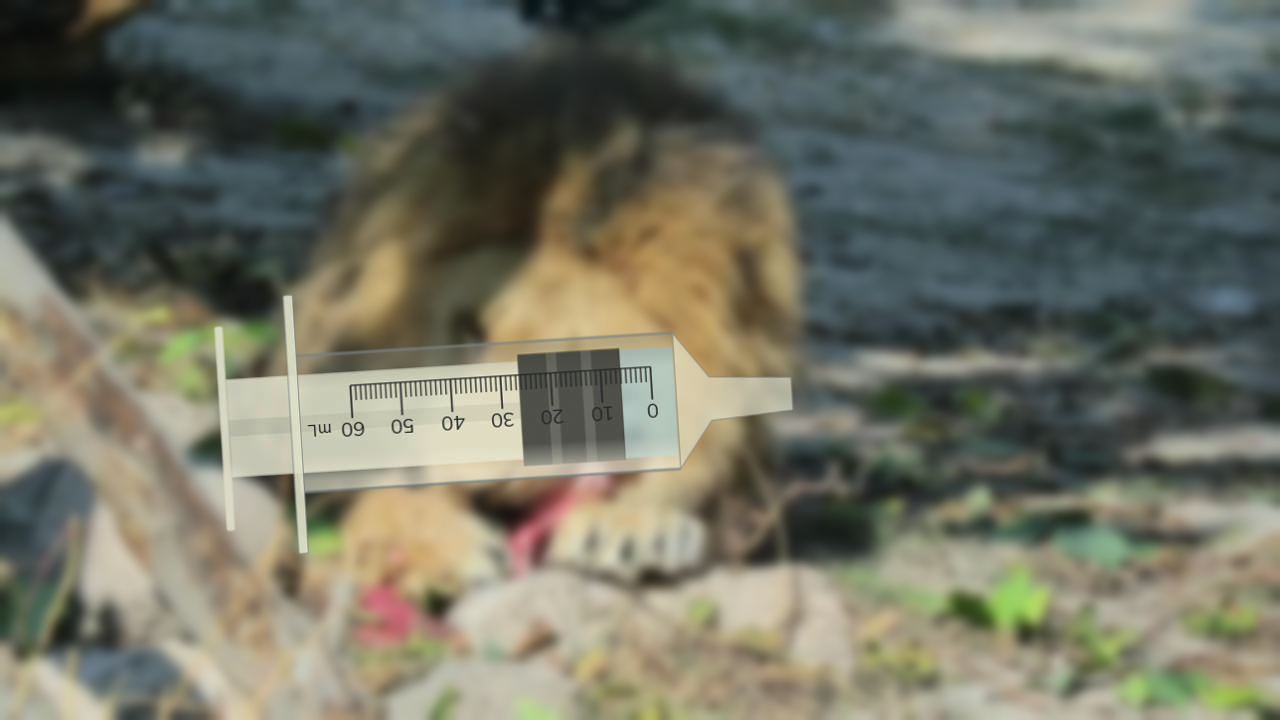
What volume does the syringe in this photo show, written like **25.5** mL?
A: **6** mL
